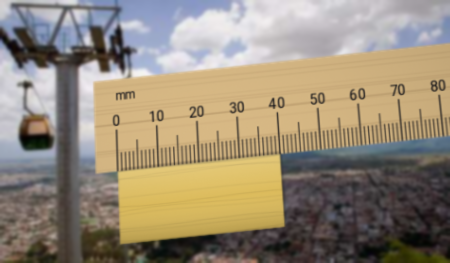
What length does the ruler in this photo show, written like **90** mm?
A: **40** mm
